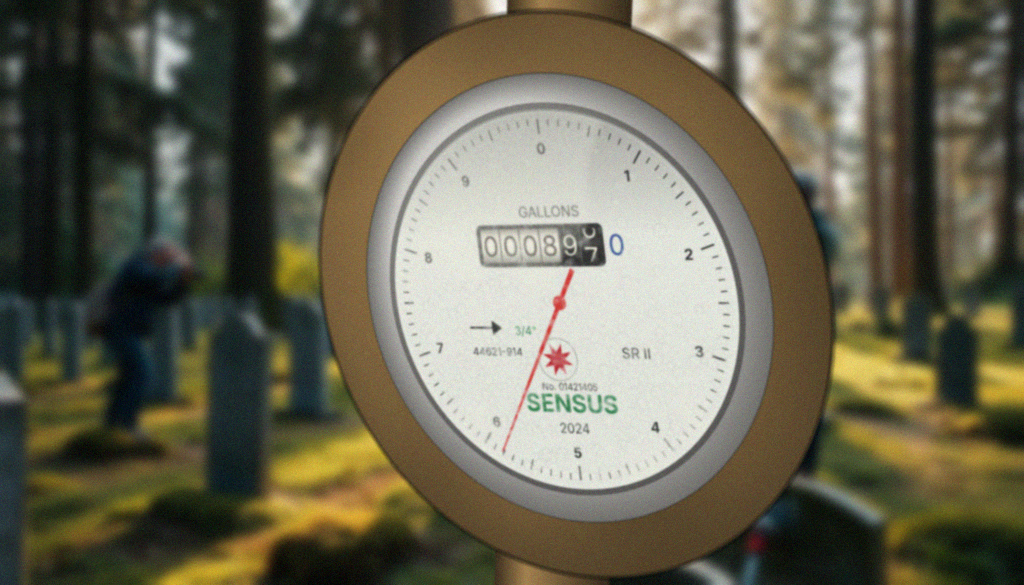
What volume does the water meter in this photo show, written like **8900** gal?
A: **8965.8** gal
